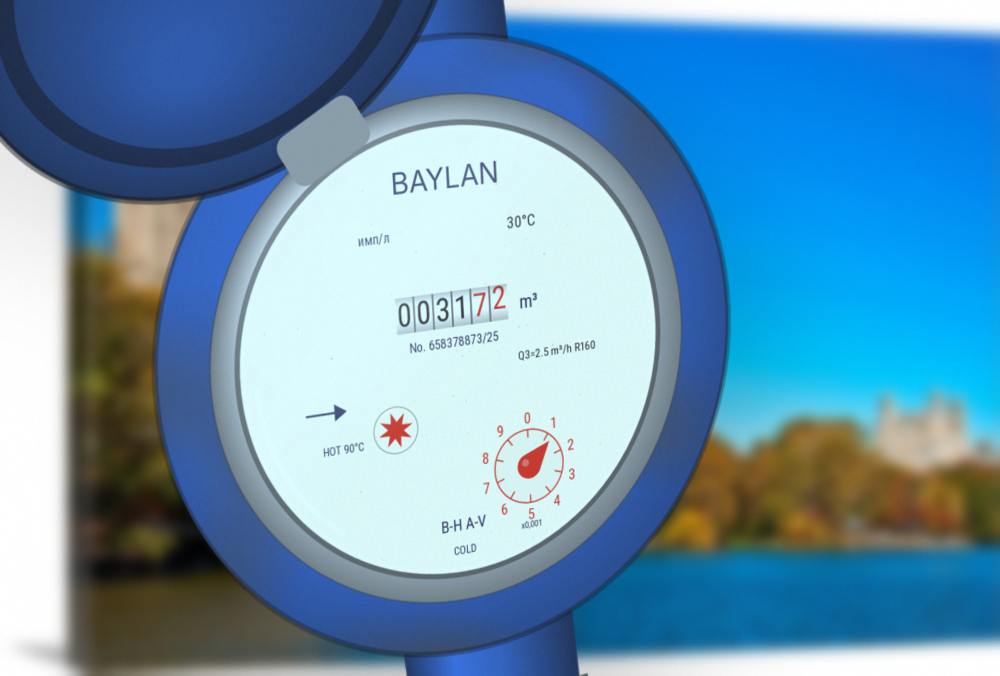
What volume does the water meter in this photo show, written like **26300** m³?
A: **31.721** m³
